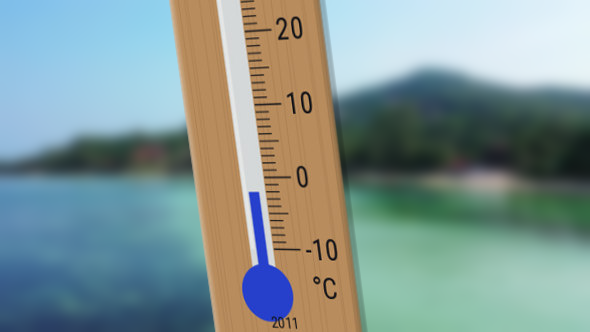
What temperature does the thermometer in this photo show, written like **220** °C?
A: **-2** °C
